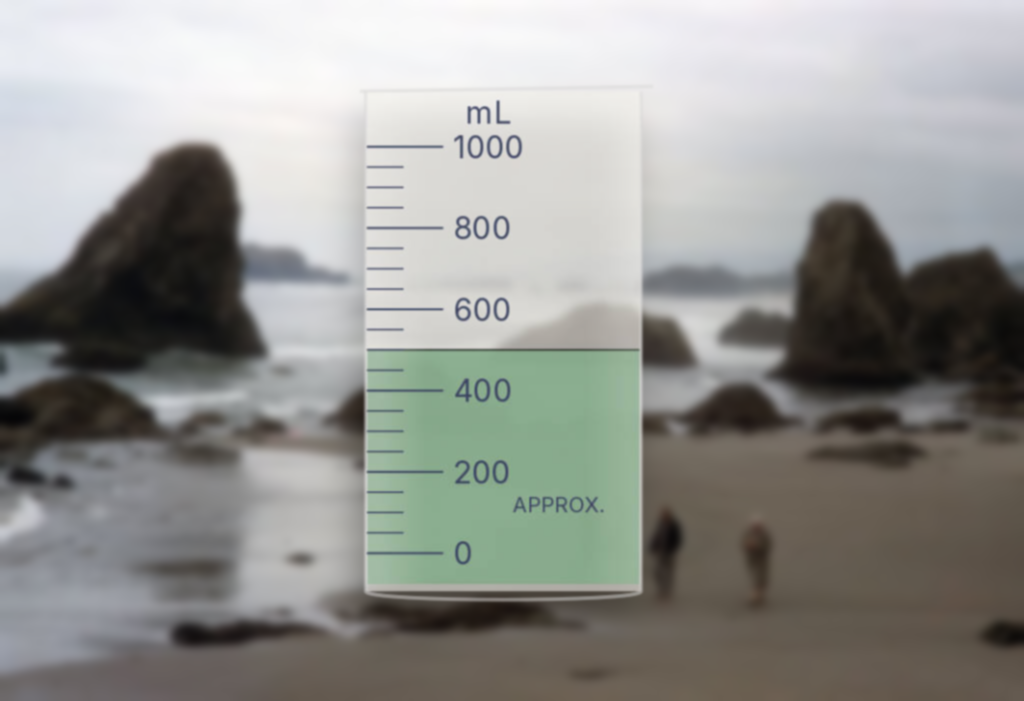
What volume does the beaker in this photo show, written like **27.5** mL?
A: **500** mL
